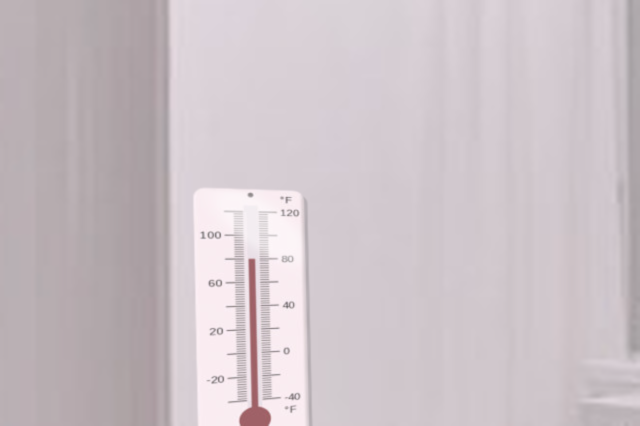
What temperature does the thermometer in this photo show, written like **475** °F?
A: **80** °F
